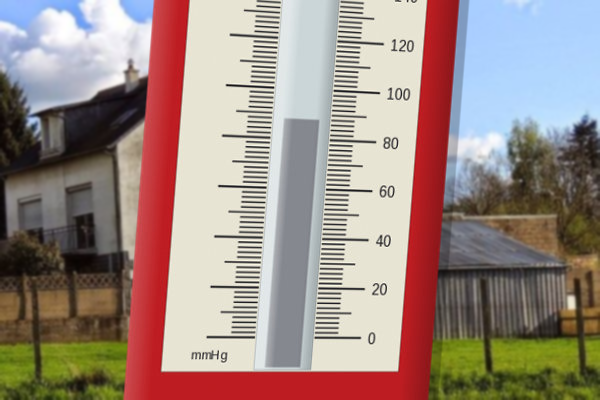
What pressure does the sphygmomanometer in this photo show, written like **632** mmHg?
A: **88** mmHg
